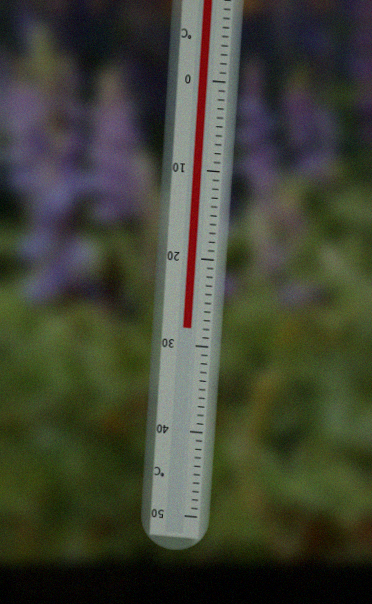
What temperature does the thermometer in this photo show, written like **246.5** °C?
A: **28** °C
